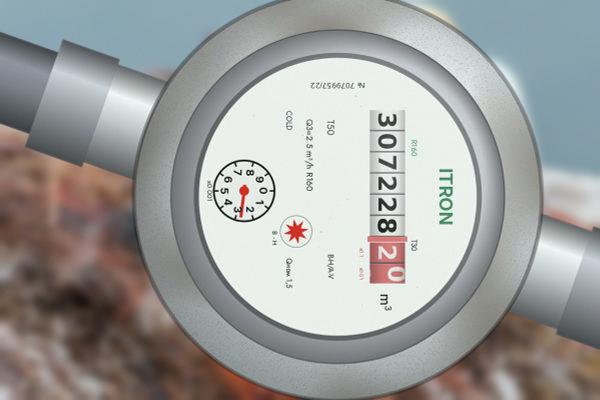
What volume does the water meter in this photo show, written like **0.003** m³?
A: **307228.202** m³
